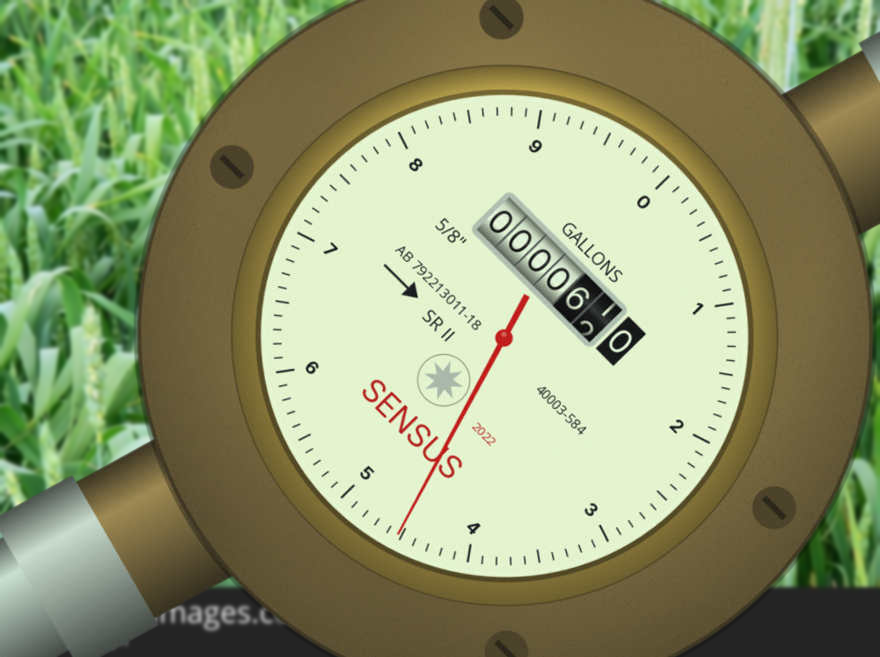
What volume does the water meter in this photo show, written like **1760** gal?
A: **614.5** gal
